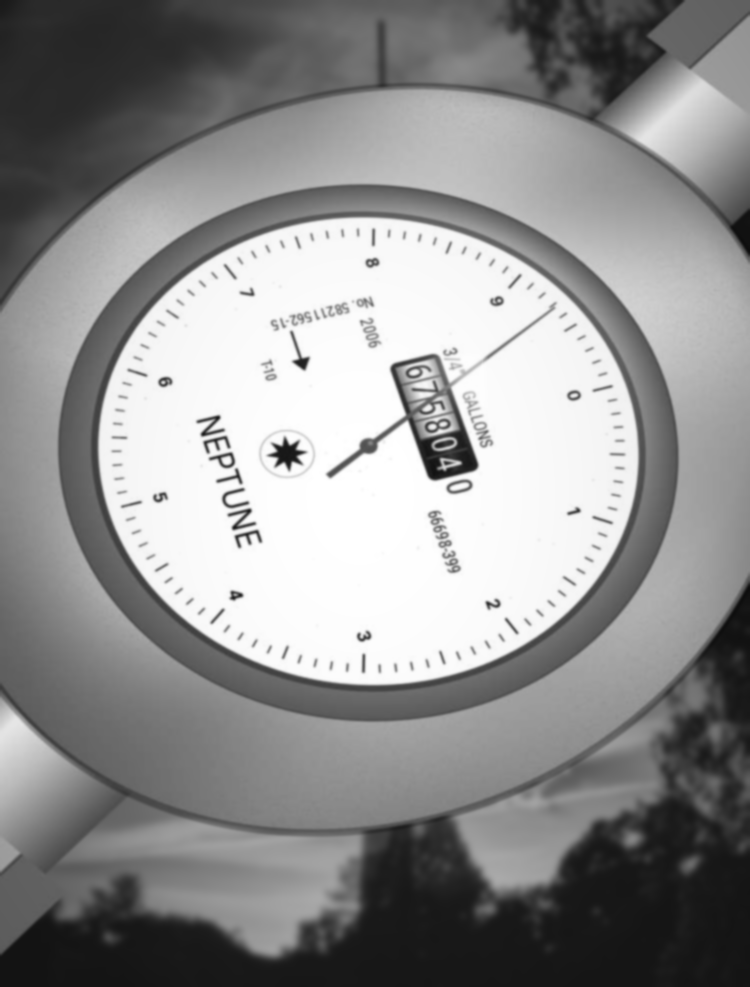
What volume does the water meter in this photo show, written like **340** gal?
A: **6758039.3** gal
